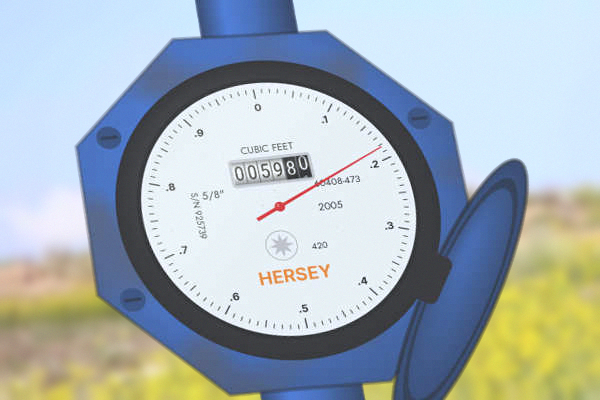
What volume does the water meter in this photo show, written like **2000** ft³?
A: **5980.18** ft³
